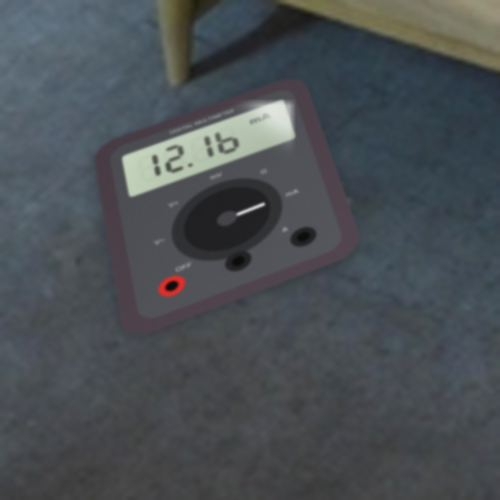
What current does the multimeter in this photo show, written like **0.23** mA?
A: **12.16** mA
